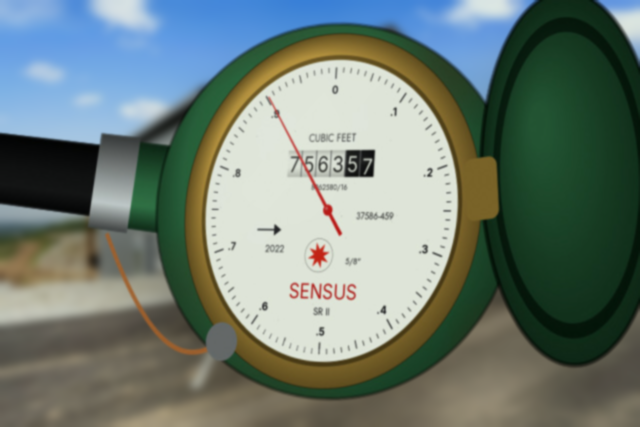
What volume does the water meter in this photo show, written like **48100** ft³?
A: **756356.90** ft³
